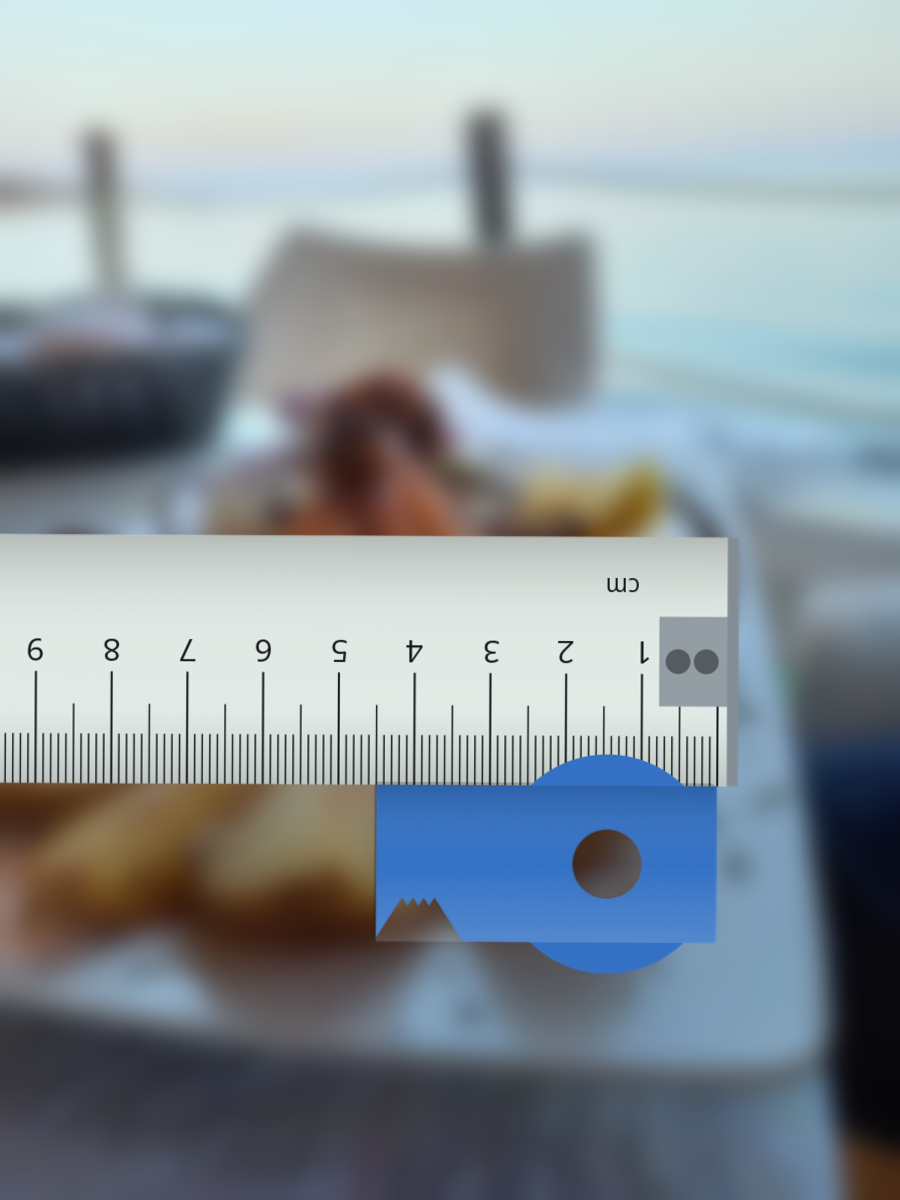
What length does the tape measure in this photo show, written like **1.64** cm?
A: **4.5** cm
